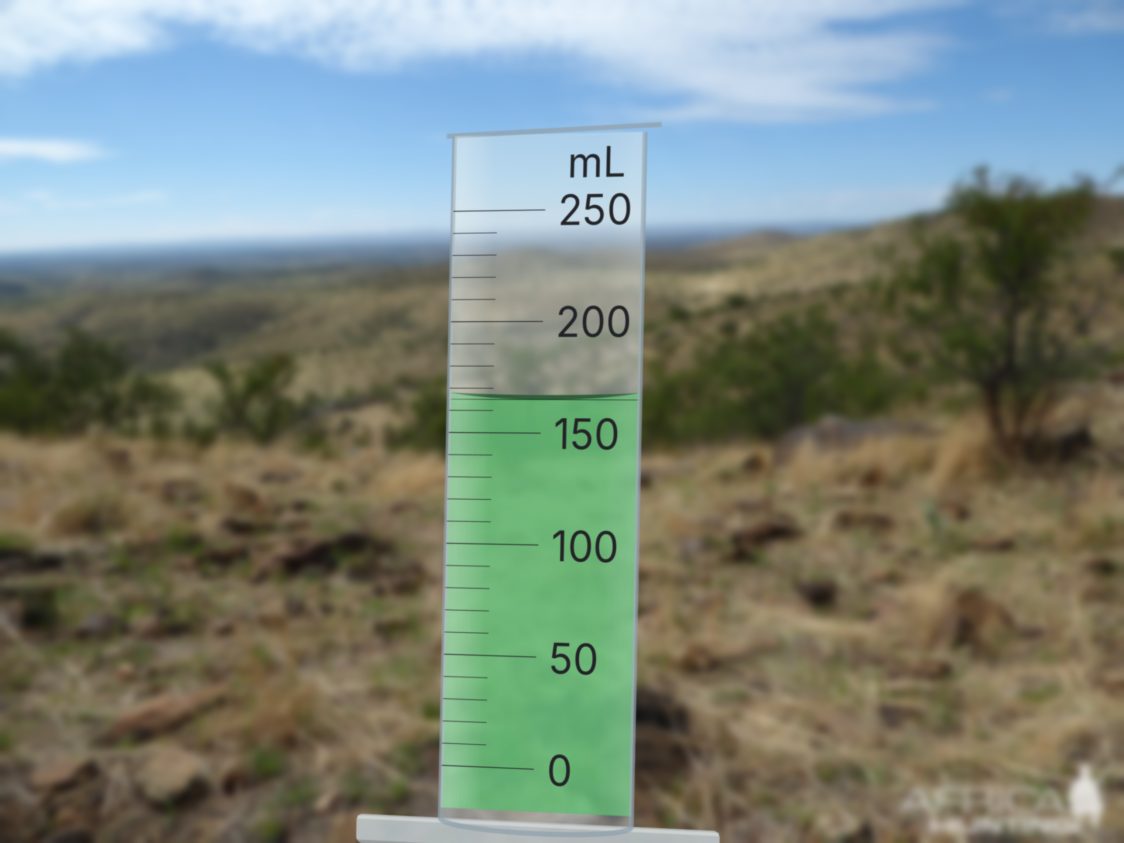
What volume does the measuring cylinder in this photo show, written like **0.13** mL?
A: **165** mL
